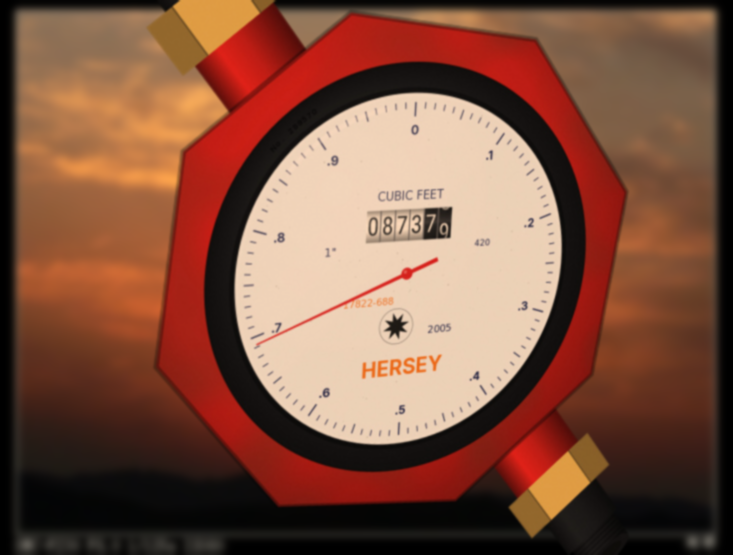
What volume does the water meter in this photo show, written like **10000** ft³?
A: **87378.69** ft³
